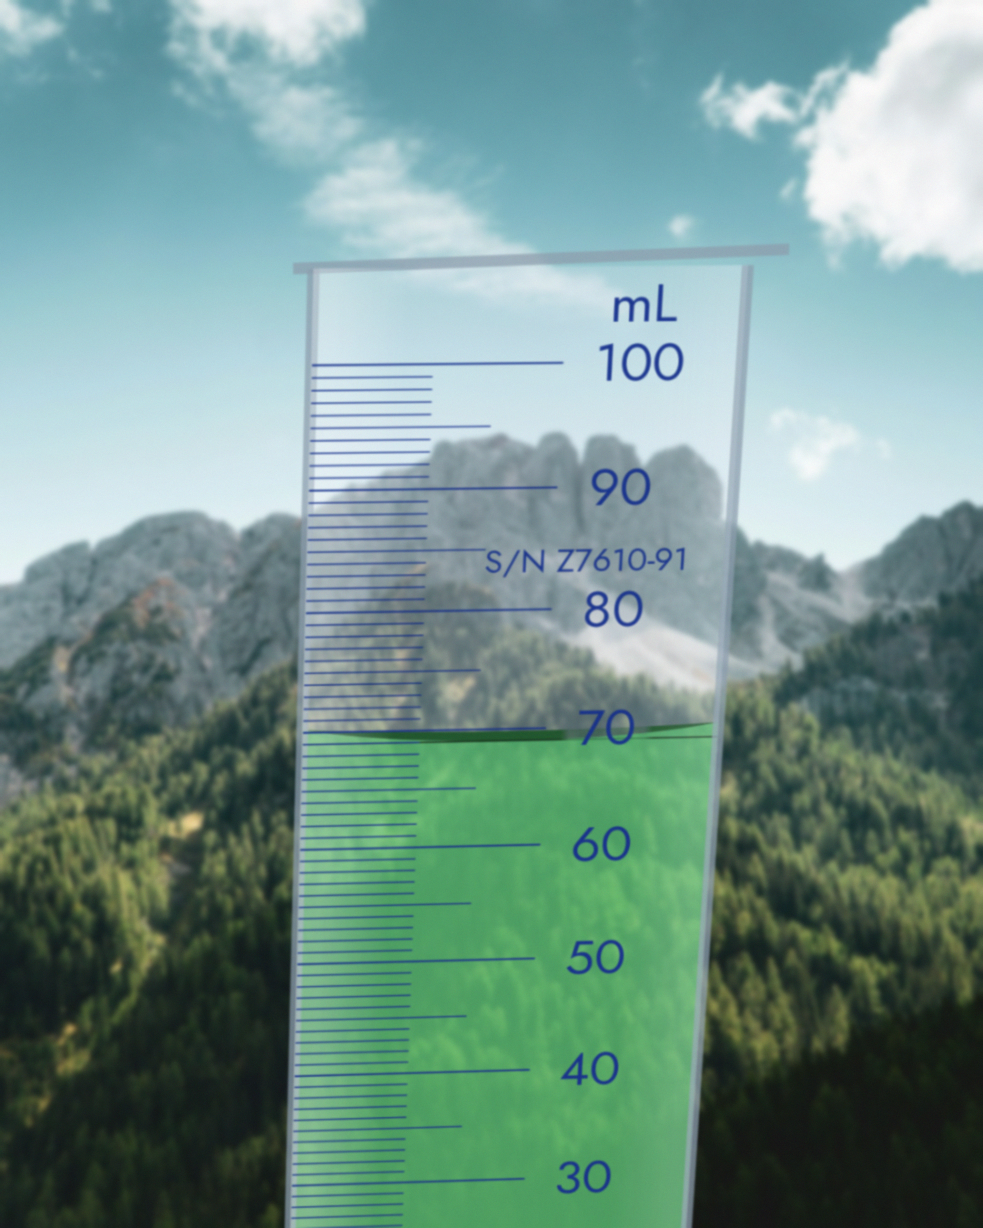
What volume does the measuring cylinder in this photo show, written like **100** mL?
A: **69** mL
